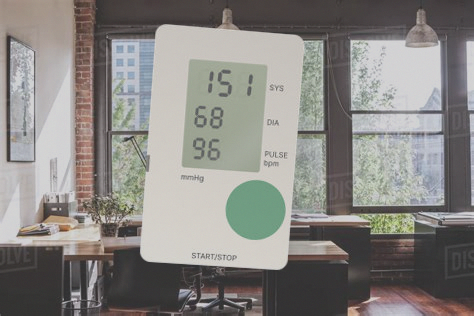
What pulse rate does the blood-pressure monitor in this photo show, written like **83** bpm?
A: **96** bpm
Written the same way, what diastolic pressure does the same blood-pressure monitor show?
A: **68** mmHg
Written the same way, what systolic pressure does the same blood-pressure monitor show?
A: **151** mmHg
